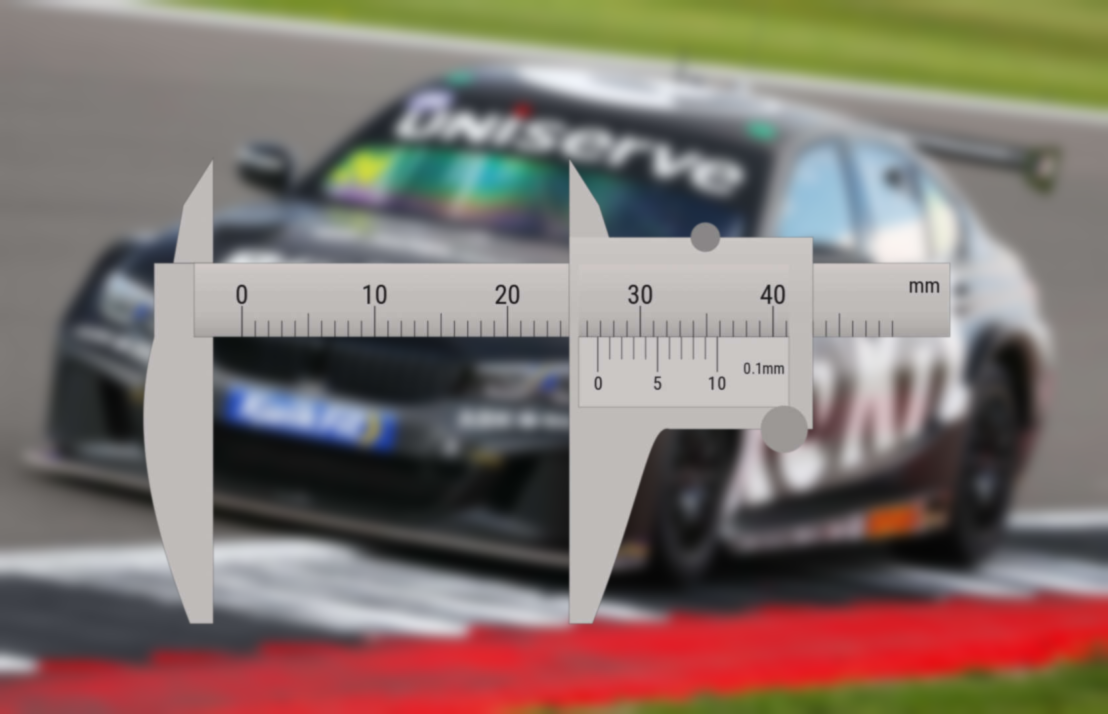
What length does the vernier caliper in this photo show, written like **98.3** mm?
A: **26.8** mm
